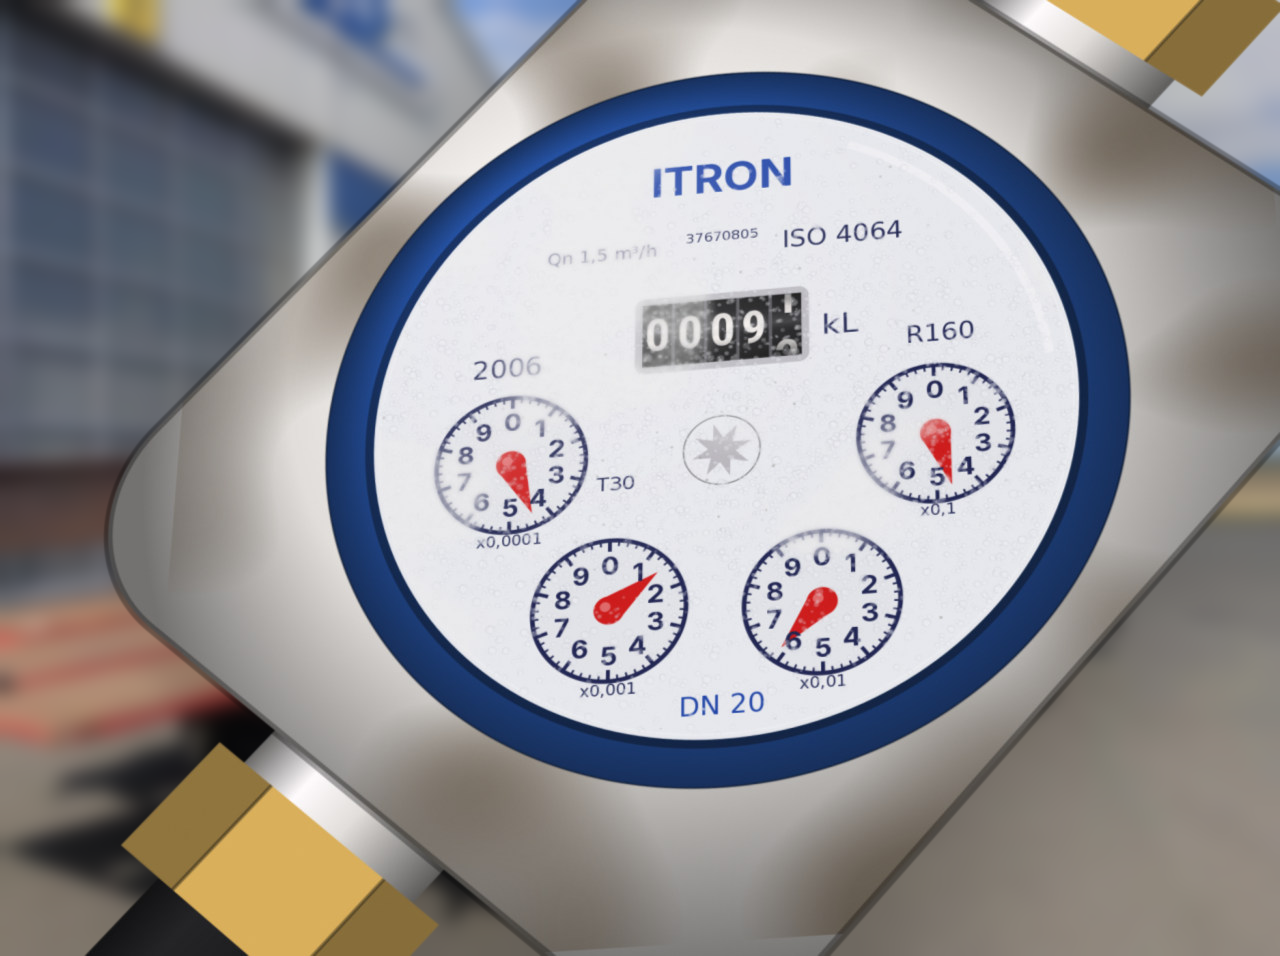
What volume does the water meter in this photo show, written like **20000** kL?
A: **91.4614** kL
